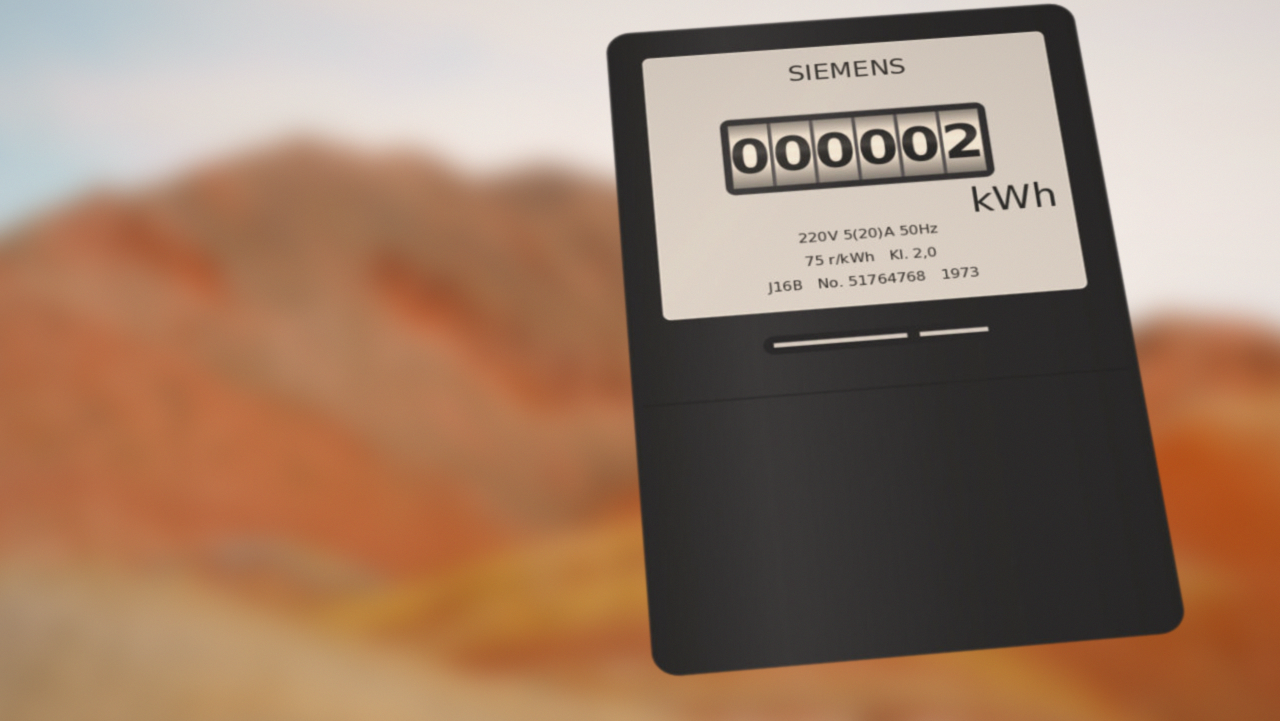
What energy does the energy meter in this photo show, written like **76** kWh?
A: **2** kWh
